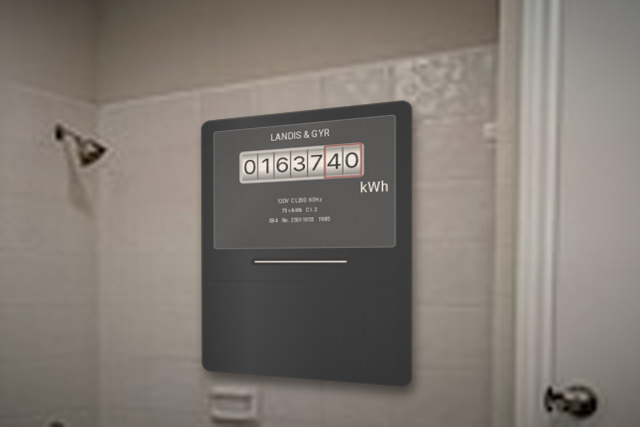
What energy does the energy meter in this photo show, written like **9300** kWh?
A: **1637.40** kWh
